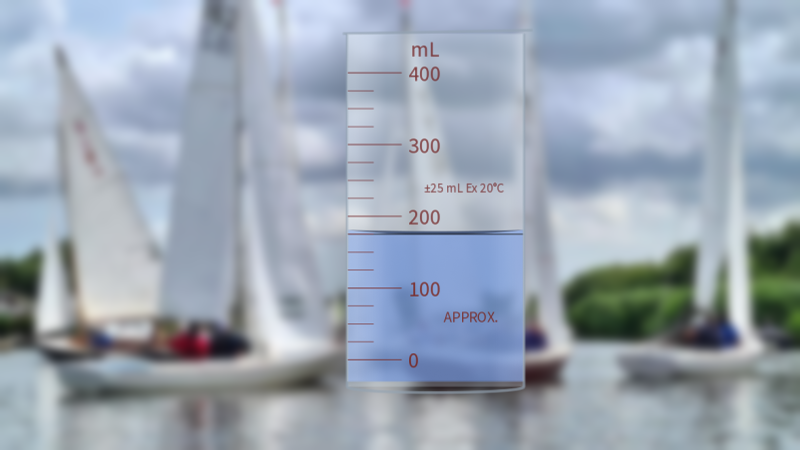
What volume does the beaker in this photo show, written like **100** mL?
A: **175** mL
